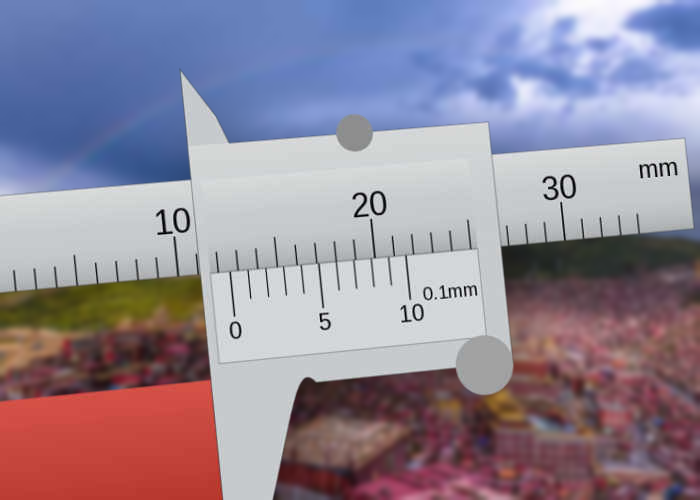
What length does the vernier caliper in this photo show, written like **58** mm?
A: **12.6** mm
